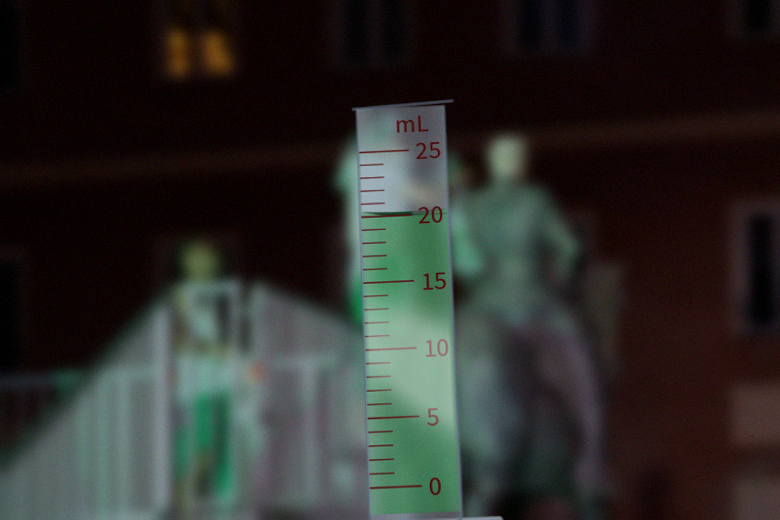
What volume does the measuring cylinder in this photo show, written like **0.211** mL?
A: **20** mL
